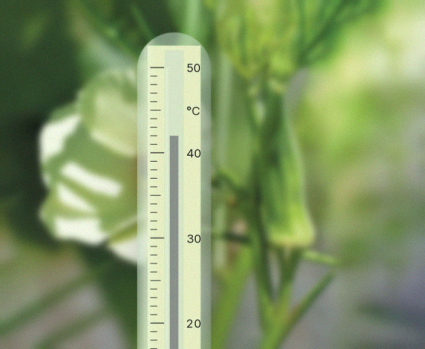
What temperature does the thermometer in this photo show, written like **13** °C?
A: **42** °C
